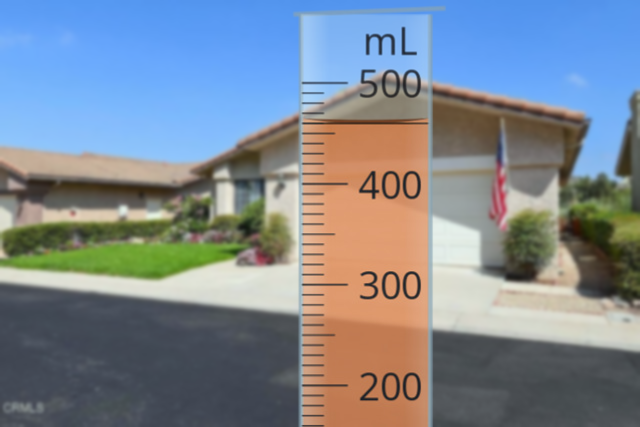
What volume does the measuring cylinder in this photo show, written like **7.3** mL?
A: **460** mL
